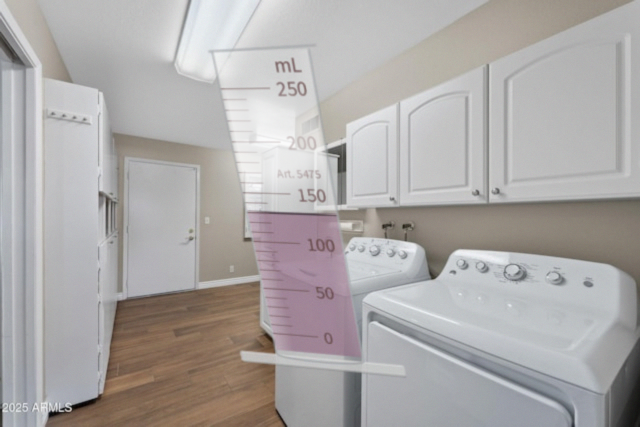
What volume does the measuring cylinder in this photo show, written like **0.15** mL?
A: **130** mL
